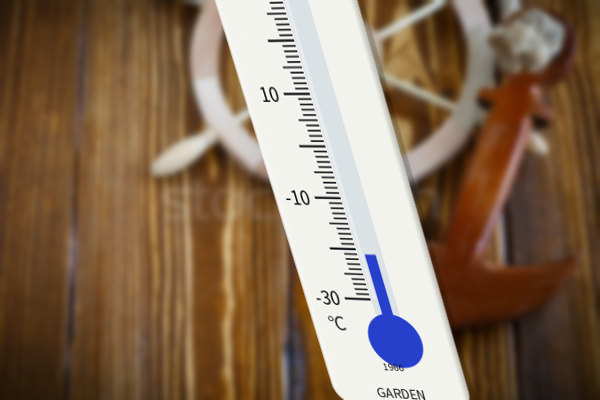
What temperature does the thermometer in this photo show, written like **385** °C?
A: **-21** °C
